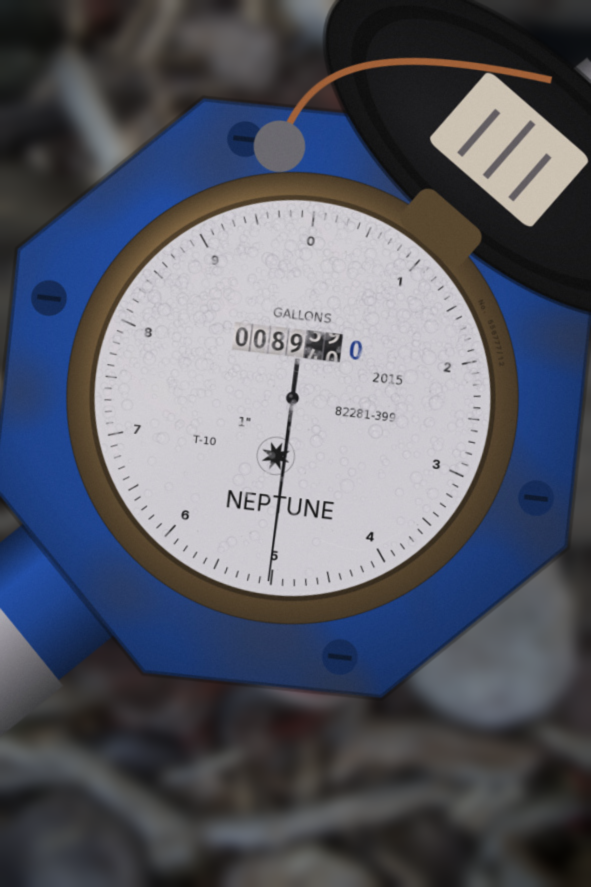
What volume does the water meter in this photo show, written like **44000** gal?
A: **89395.0** gal
